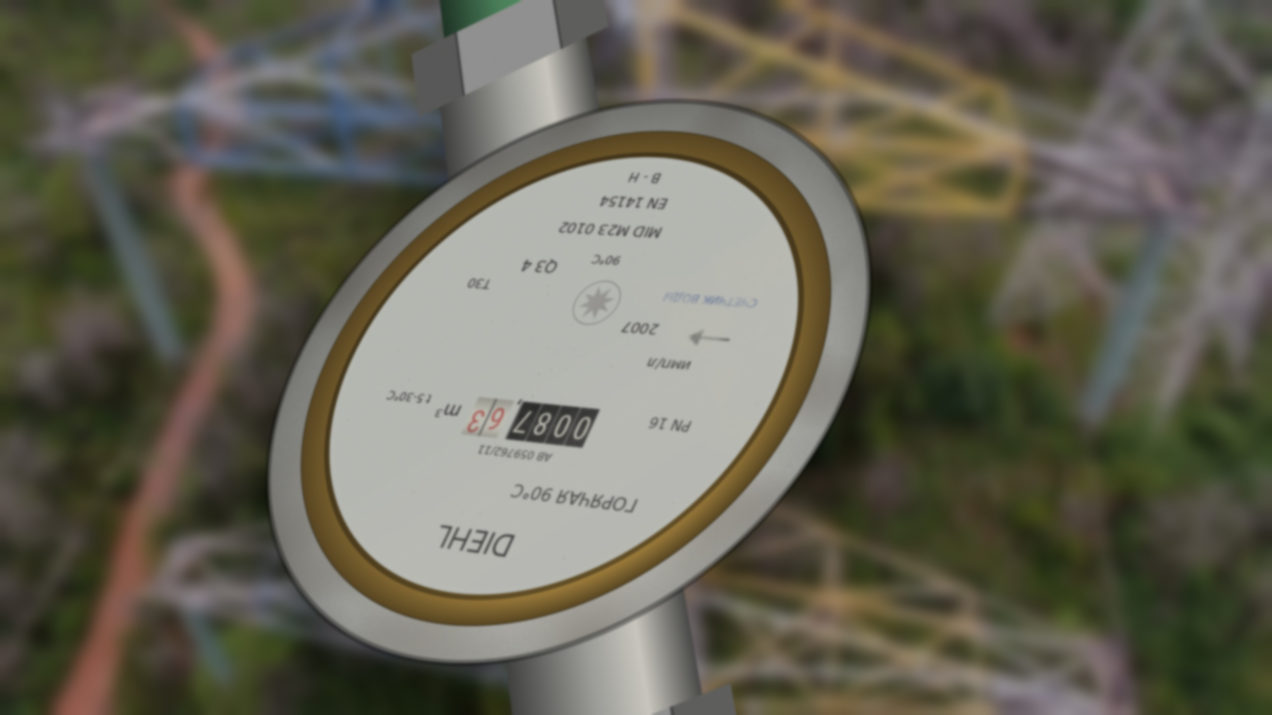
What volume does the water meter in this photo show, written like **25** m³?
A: **87.63** m³
